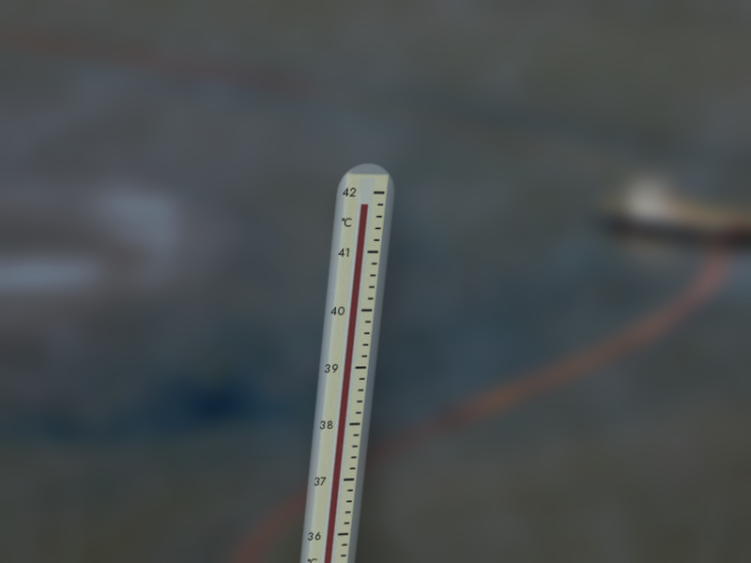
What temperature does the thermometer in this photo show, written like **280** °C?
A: **41.8** °C
